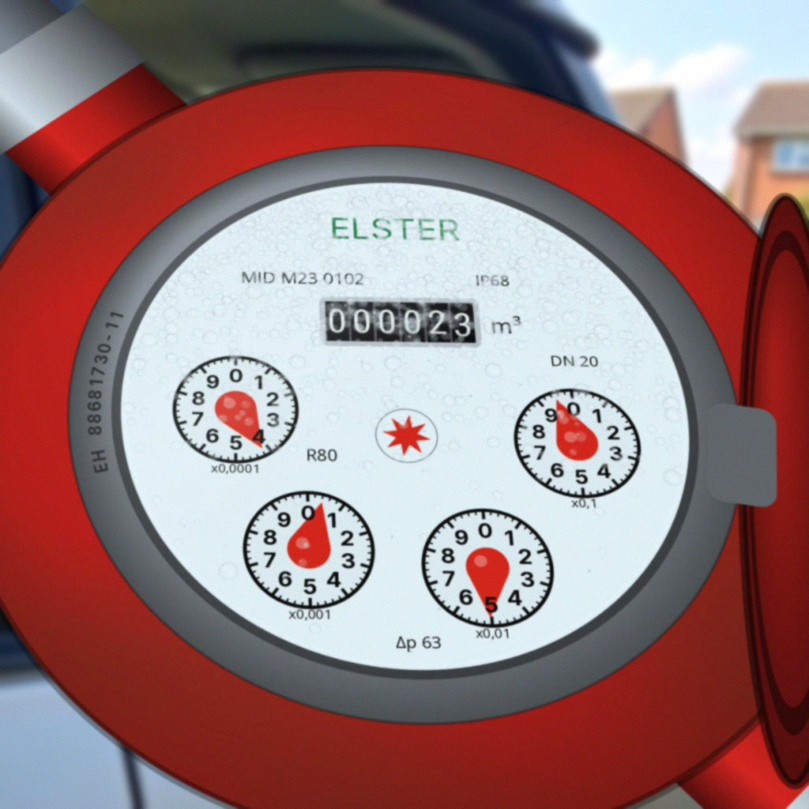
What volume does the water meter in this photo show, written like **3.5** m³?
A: **22.9504** m³
